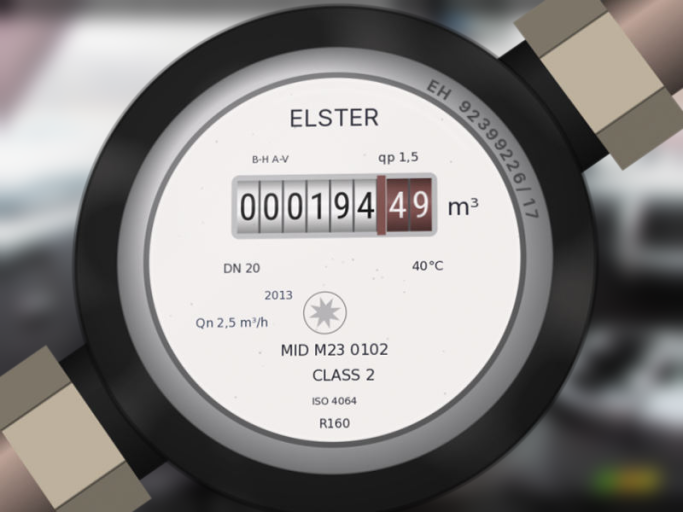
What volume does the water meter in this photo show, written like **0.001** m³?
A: **194.49** m³
